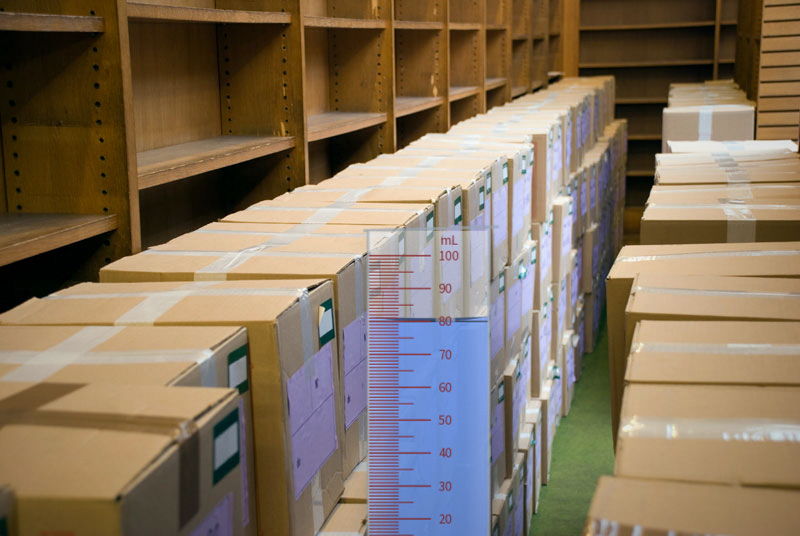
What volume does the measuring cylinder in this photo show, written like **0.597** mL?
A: **80** mL
